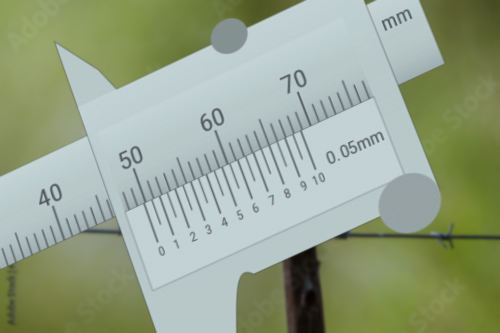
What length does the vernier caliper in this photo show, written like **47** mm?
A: **49.8** mm
